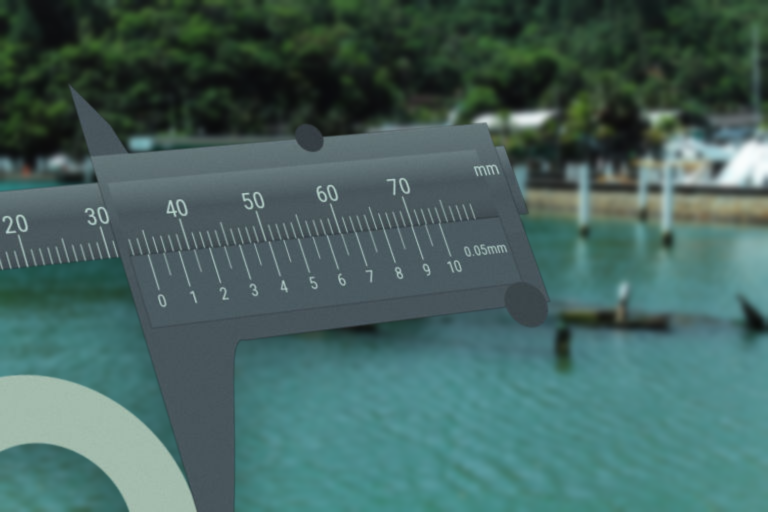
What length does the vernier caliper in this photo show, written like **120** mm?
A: **34.8** mm
